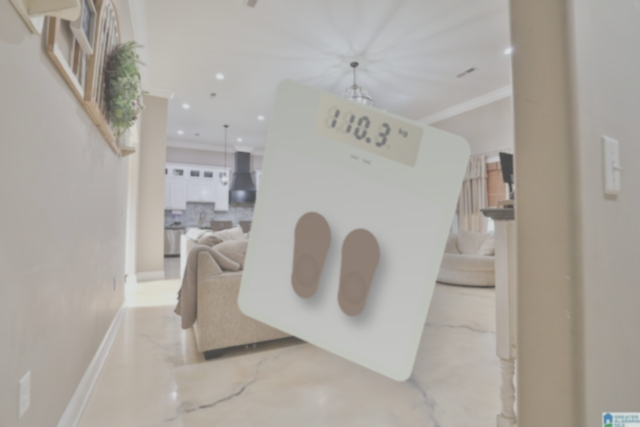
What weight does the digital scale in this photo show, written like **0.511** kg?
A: **110.3** kg
